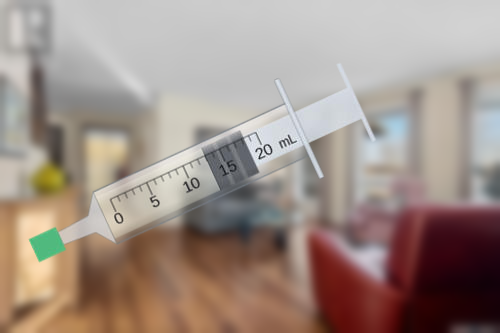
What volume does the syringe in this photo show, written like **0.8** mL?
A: **13** mL
